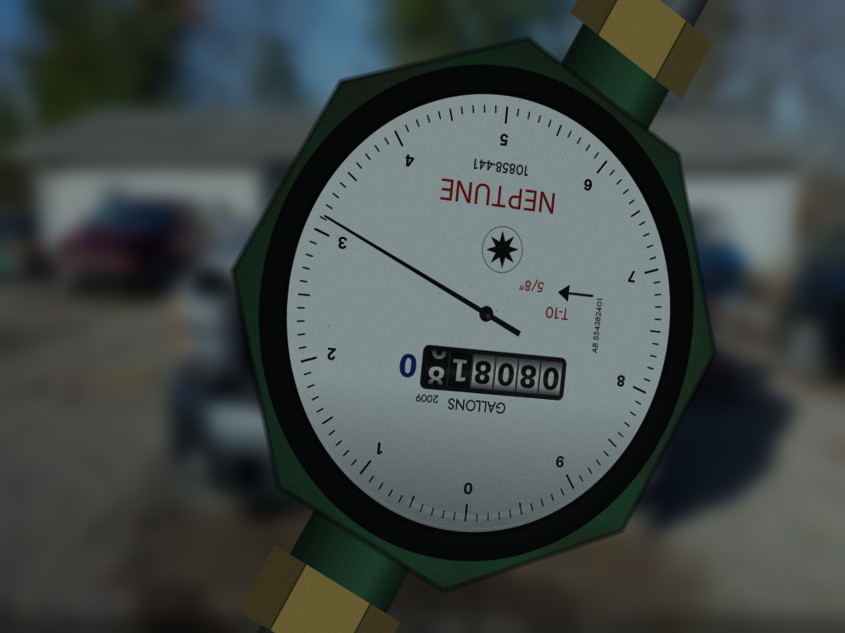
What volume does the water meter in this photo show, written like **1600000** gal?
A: **808183.1** gal
